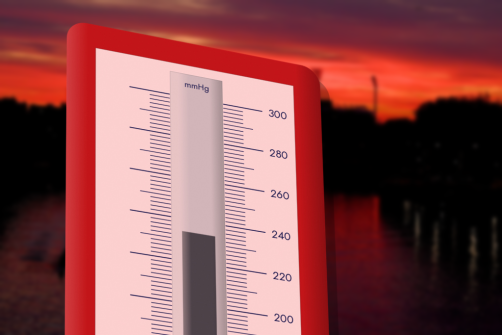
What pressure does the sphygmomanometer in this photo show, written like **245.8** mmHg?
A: **234** mmHg
